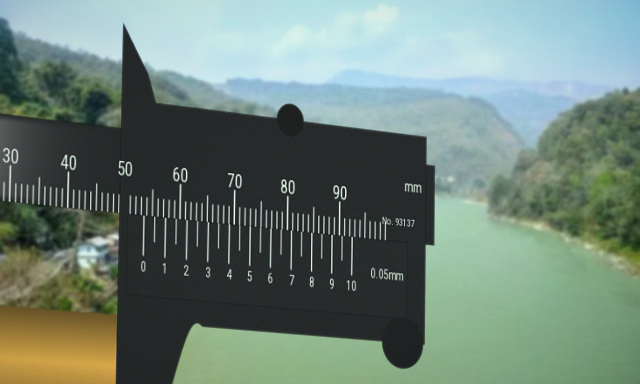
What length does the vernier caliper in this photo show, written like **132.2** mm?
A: **53.5** mm
